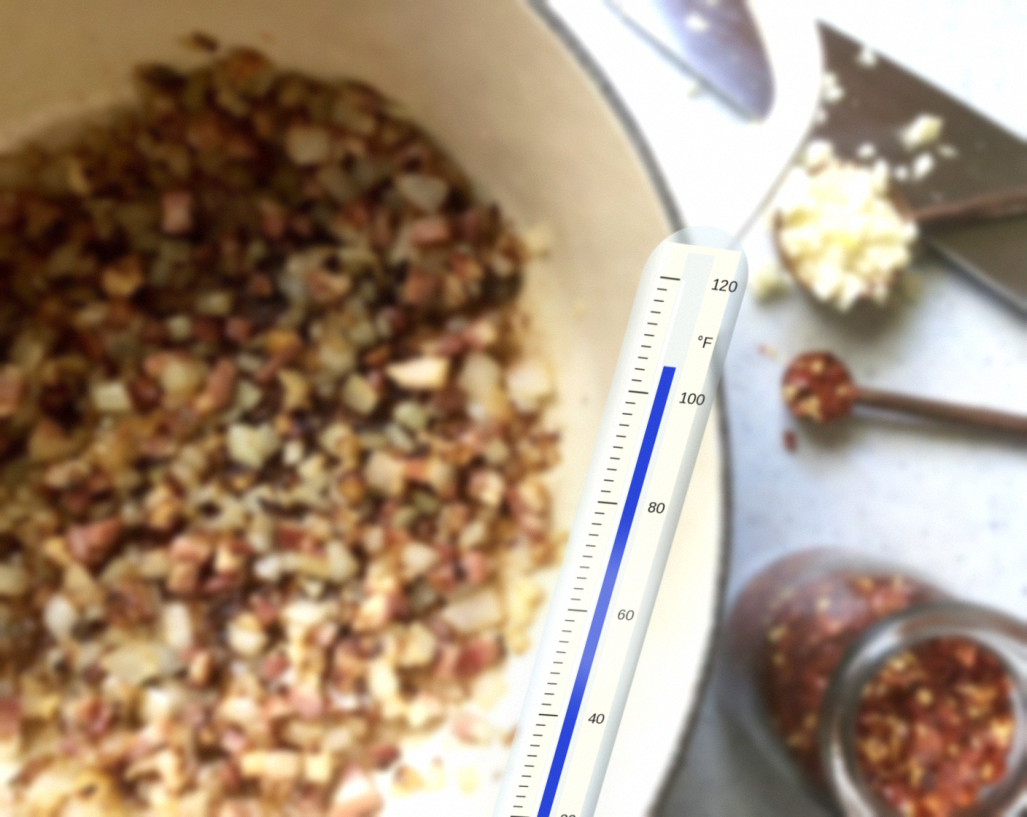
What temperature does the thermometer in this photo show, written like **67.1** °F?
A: **105** °F
